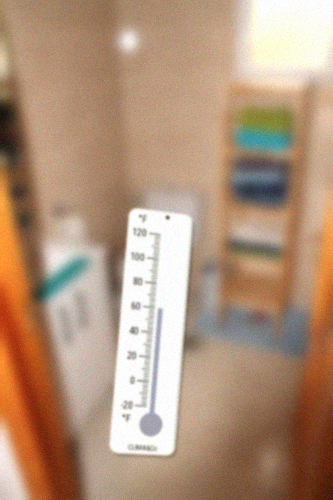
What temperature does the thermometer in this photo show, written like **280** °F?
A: **60** °F
